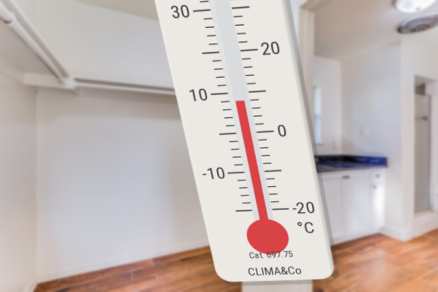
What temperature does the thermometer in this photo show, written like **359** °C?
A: **8** °C
